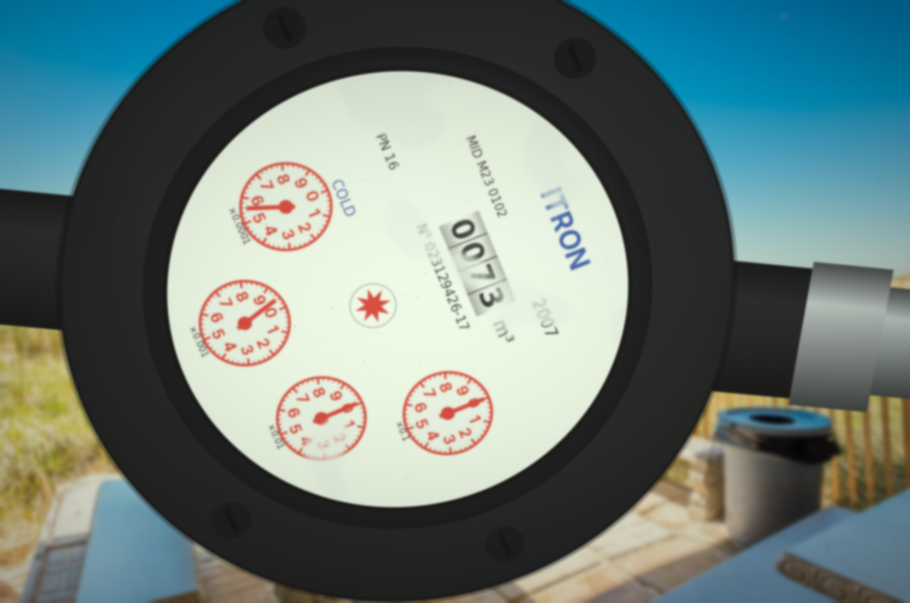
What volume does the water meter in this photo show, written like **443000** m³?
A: **72.9995** m³
